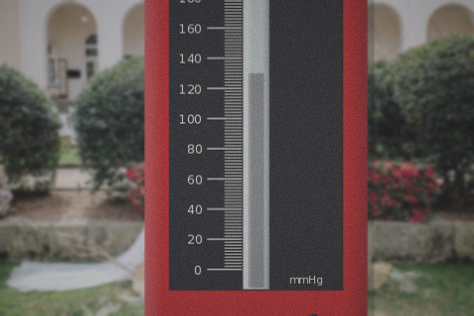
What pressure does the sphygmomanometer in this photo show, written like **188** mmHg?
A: **130** mmHg
